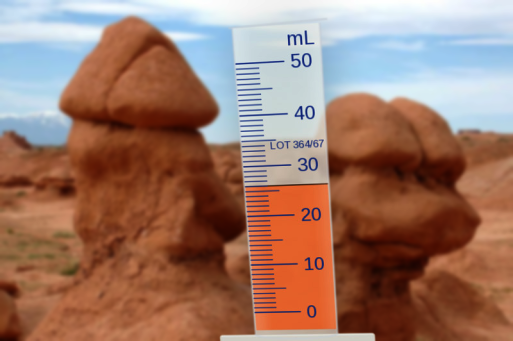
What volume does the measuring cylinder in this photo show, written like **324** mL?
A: **26** mL
